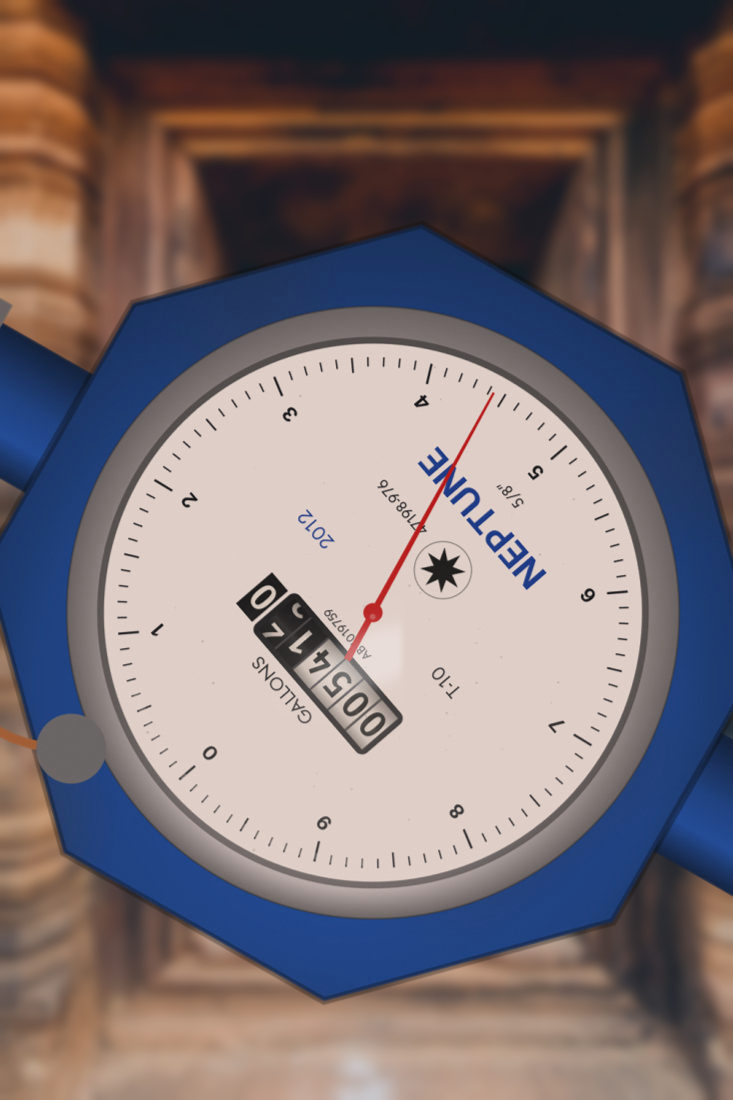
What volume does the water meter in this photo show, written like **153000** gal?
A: **54124.4** gal
